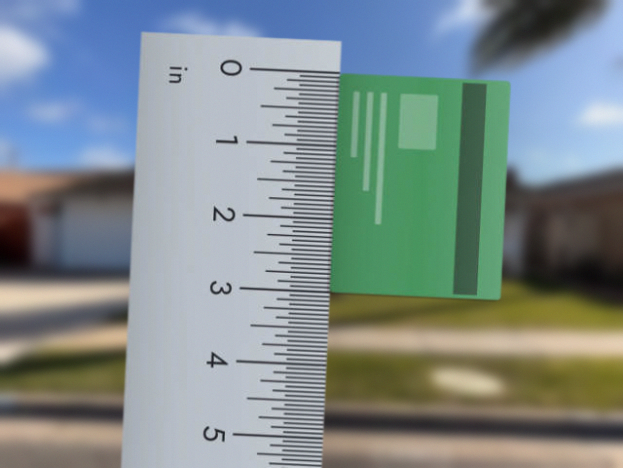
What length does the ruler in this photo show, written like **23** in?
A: **3** in
